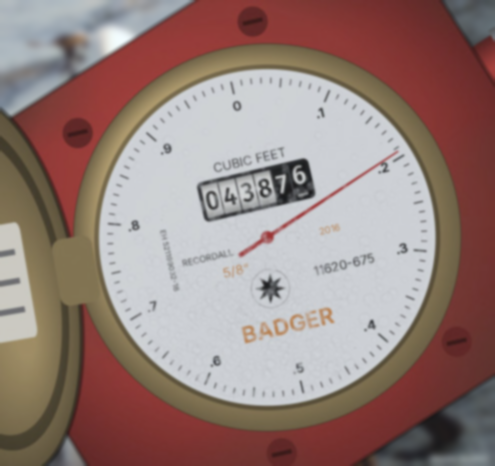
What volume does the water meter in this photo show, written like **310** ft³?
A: **43876.19** ft³
